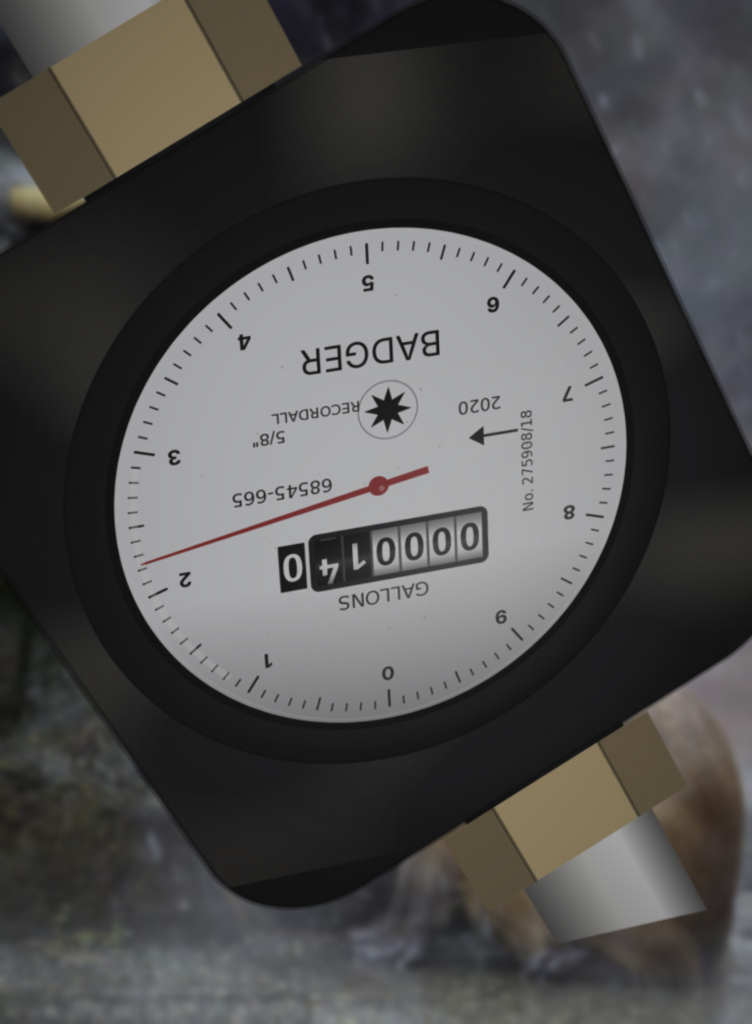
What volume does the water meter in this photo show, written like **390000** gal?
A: **142.2** gal
